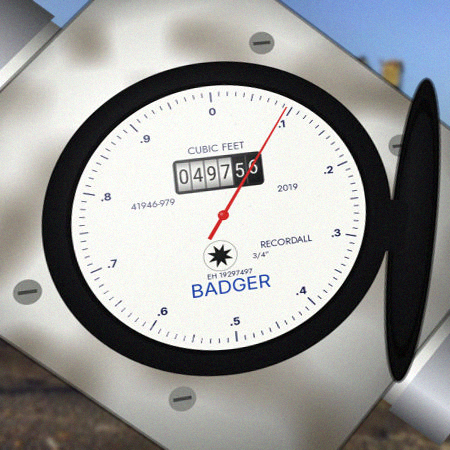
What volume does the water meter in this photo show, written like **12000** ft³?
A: **49756.09** ft³
